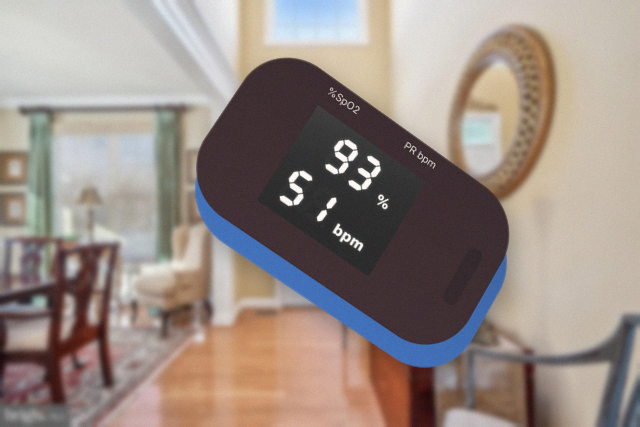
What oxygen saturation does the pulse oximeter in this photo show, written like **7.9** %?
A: **93** %
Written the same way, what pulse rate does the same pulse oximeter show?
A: **51** bpm
